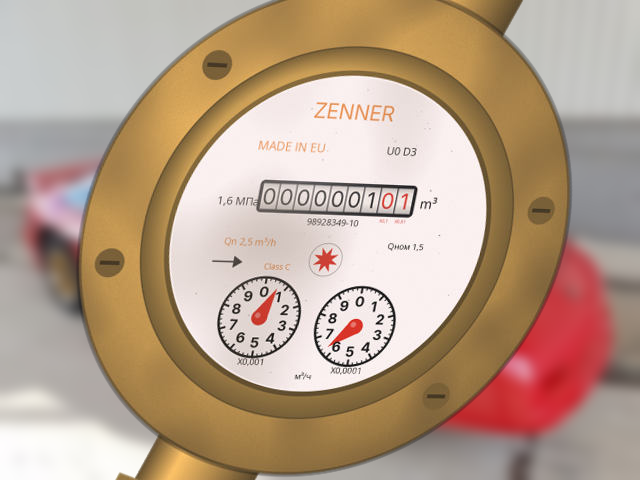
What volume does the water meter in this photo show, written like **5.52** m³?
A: **1.0106** m³
